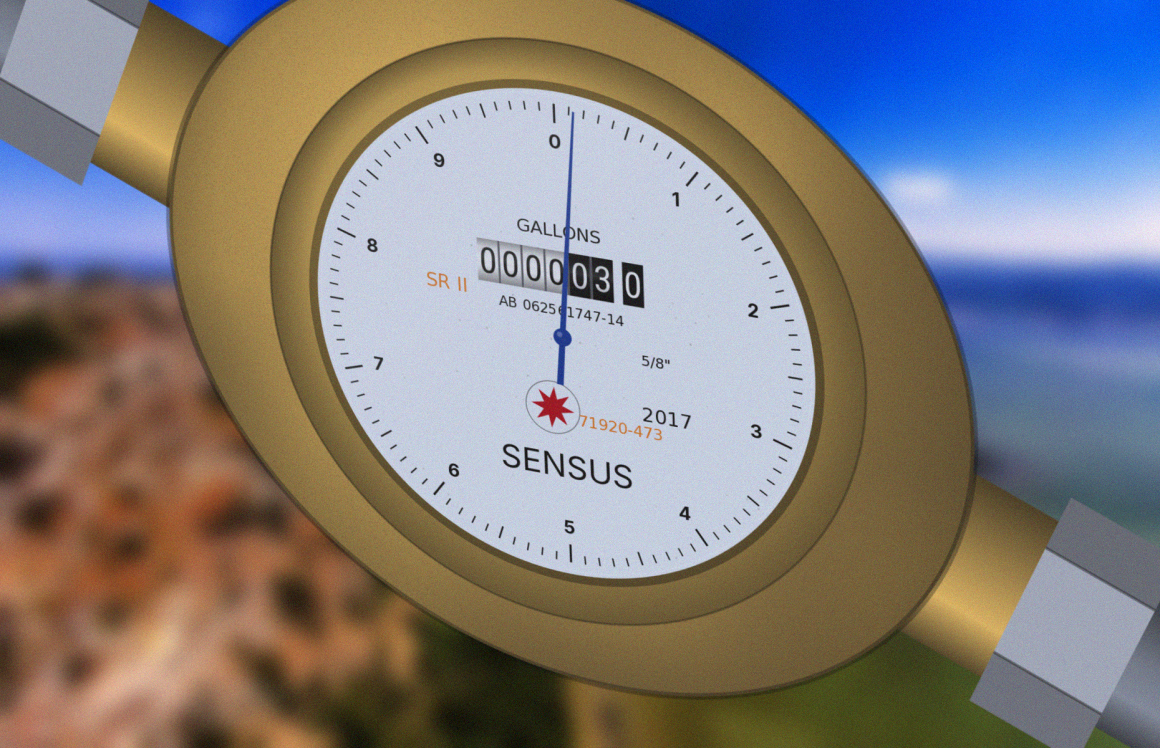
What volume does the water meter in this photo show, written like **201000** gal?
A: **30.1** gal
